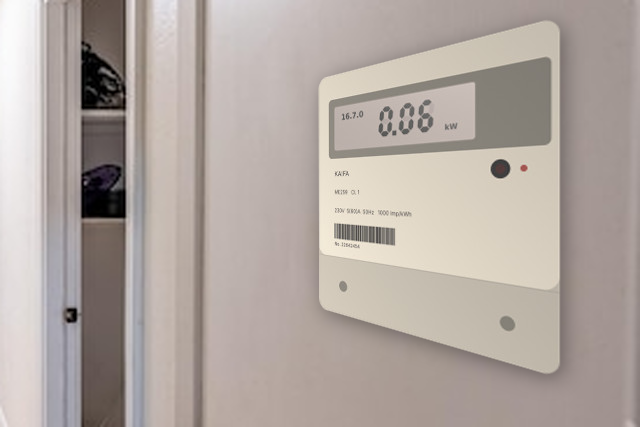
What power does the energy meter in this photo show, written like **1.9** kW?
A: **0.06** kW
